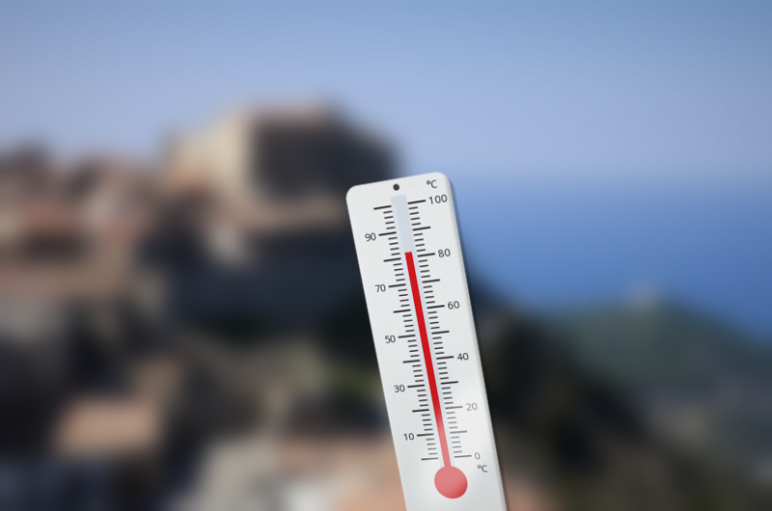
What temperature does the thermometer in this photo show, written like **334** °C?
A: **82** °C
